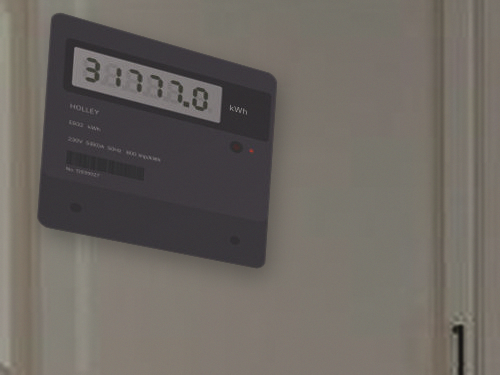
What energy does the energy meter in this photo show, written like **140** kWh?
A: **31777.0** kWh
